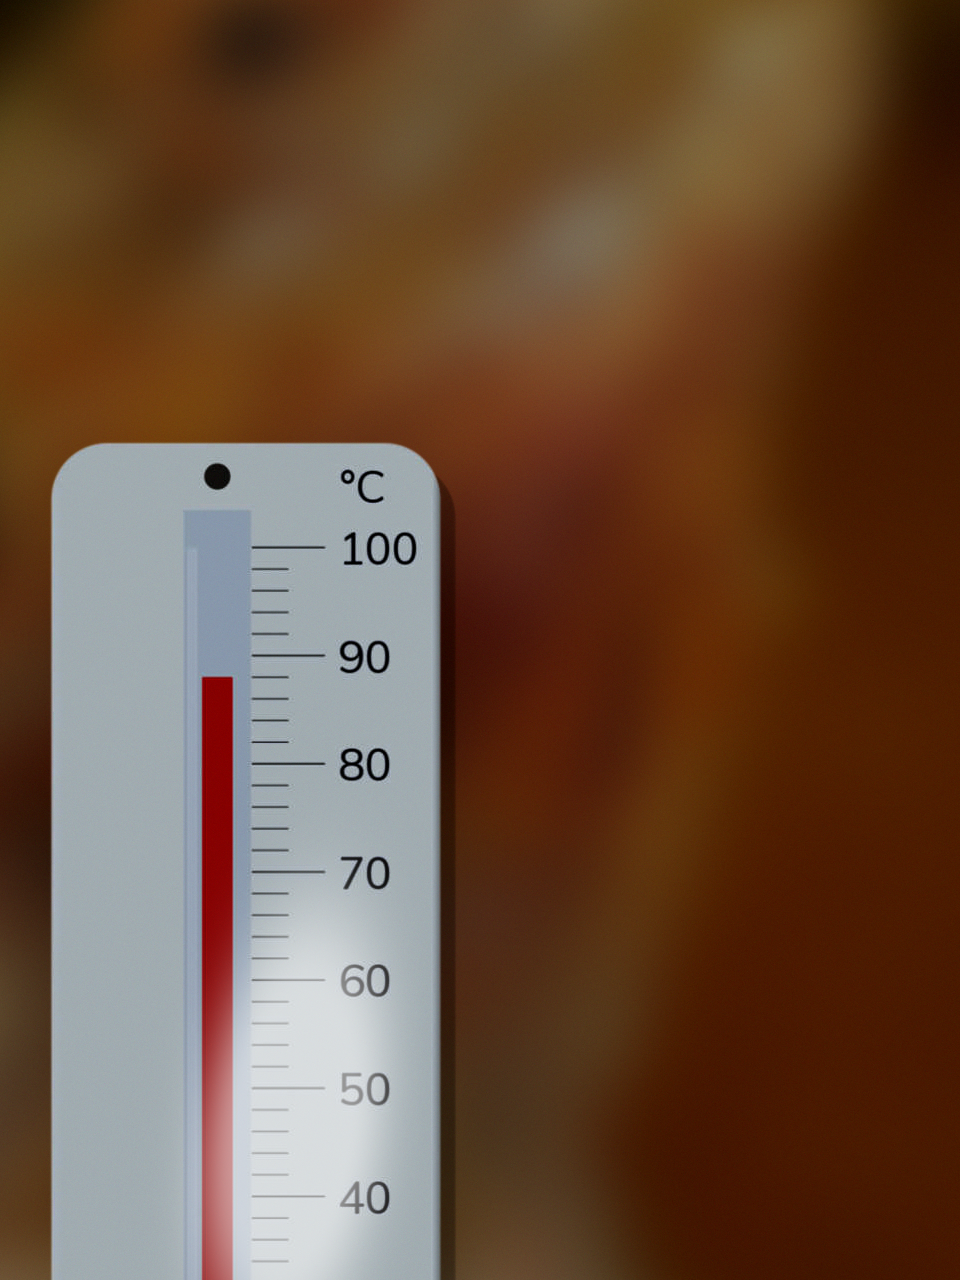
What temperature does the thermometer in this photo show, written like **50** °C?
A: **88** °C
